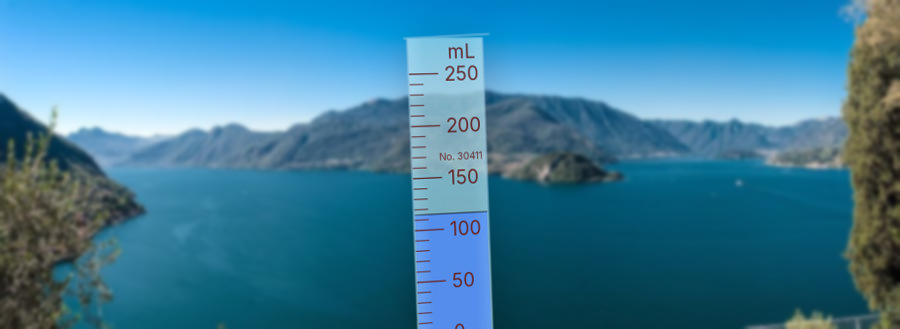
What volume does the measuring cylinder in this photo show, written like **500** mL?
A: **115** mL
